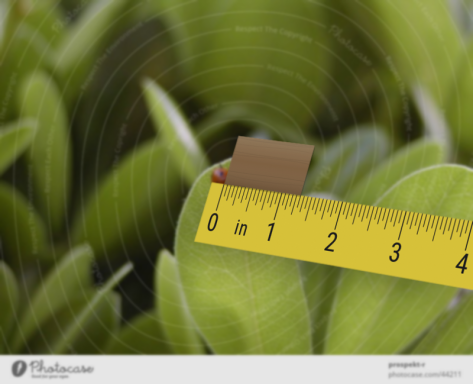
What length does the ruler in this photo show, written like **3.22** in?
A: **1.3125** in
